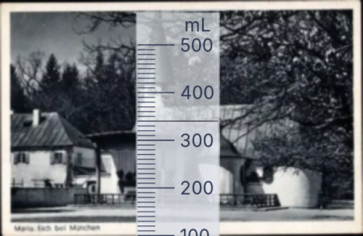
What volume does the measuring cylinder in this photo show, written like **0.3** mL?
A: **340** mL
